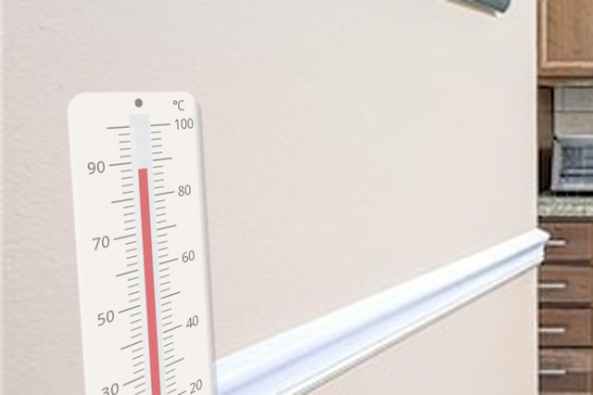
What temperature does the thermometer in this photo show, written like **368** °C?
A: **88** °C
